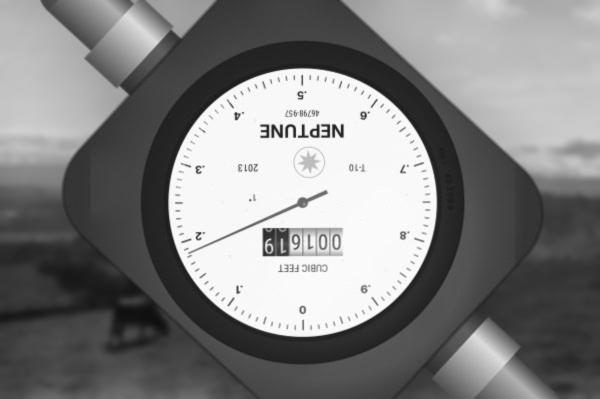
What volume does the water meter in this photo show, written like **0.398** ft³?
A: **1619.18** ft³
